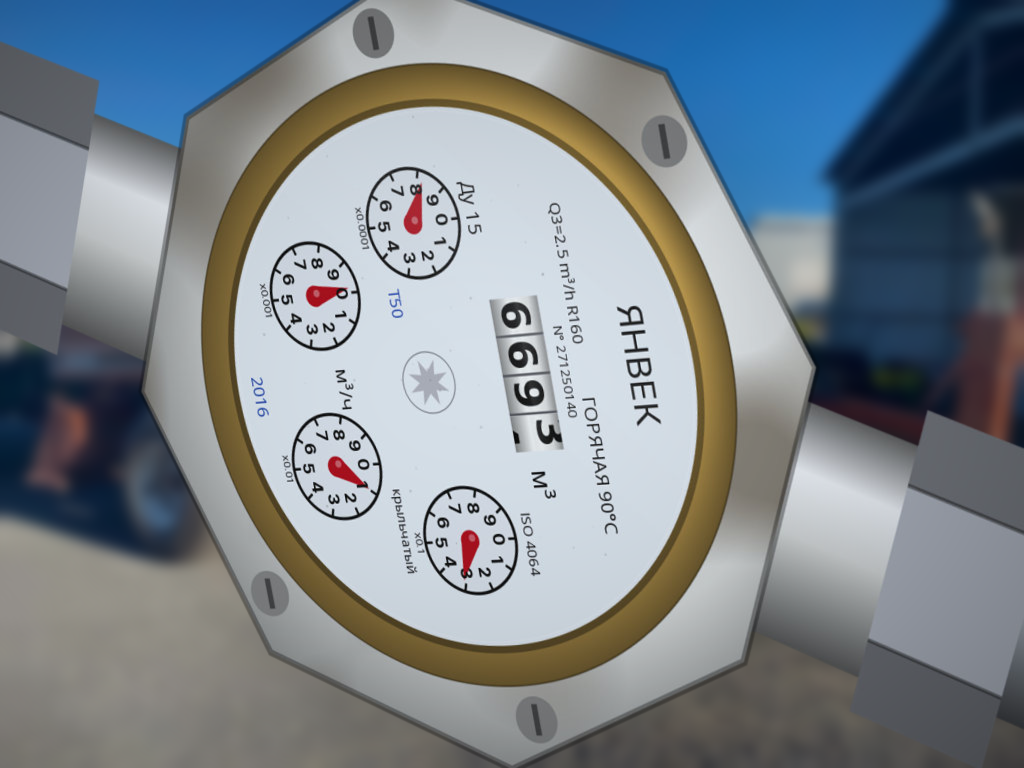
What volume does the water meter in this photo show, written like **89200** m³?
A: **6693.3098** m³
